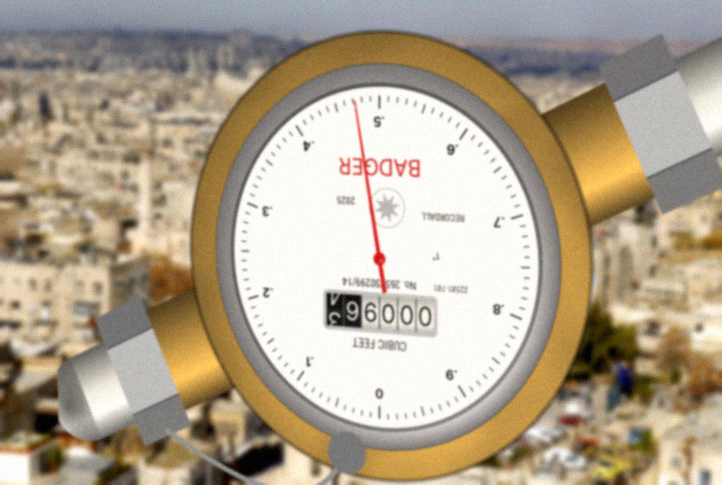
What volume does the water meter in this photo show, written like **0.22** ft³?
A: **963.47** ft³
